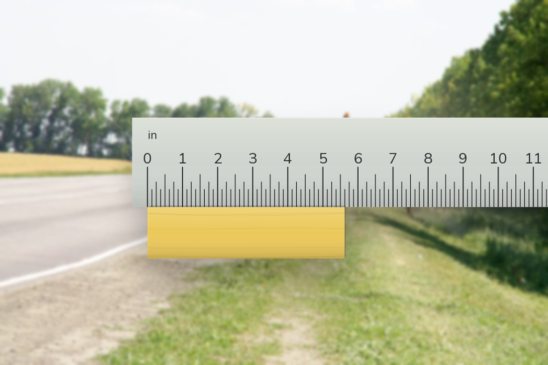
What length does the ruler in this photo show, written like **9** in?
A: **5.625** in
